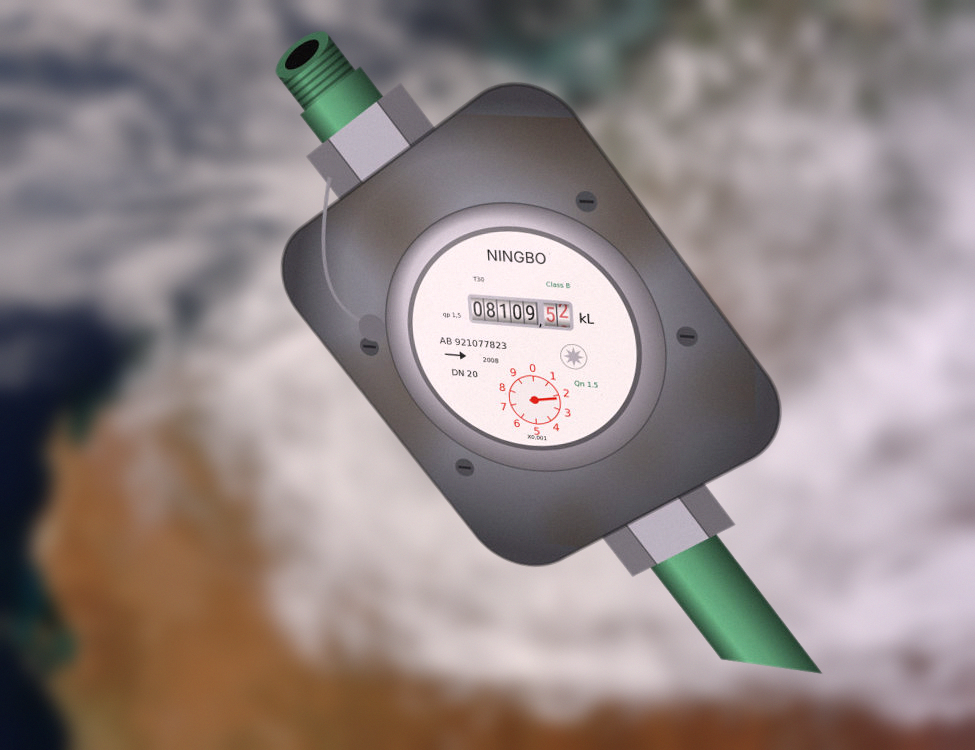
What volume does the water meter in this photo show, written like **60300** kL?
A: **8109.522** kL
